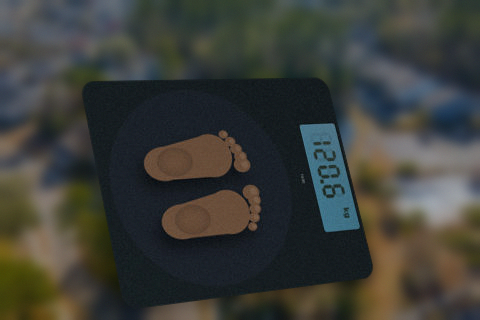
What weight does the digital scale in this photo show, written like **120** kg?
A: **120.6** kg
